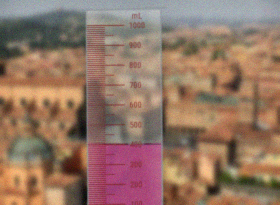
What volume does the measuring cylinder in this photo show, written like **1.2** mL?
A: **400** mL
